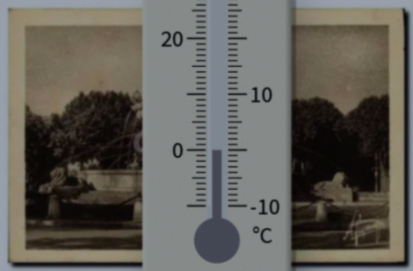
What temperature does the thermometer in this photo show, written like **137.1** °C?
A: **0** °C
